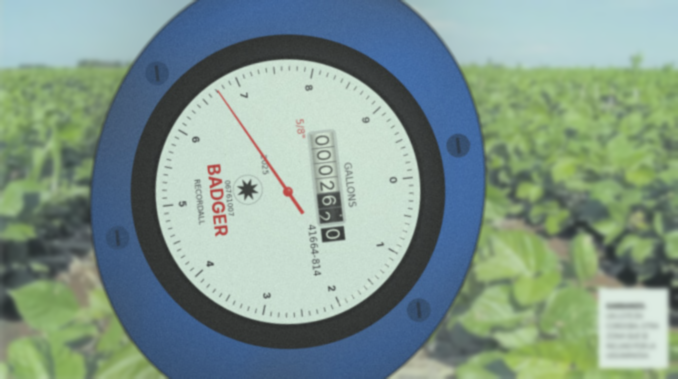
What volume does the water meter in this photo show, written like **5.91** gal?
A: **2616.7** gal
